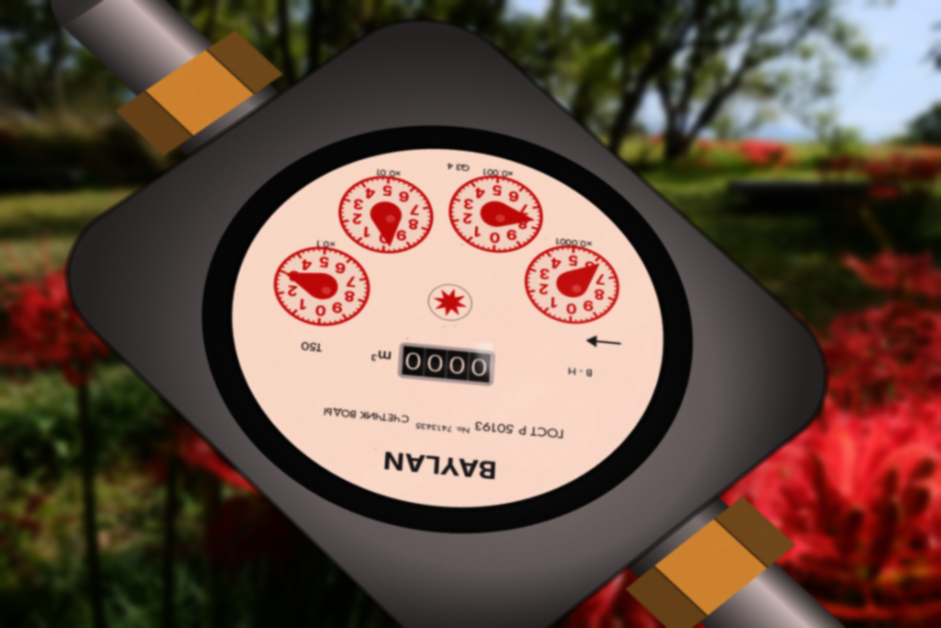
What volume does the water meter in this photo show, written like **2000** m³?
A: **0.2976** m³
